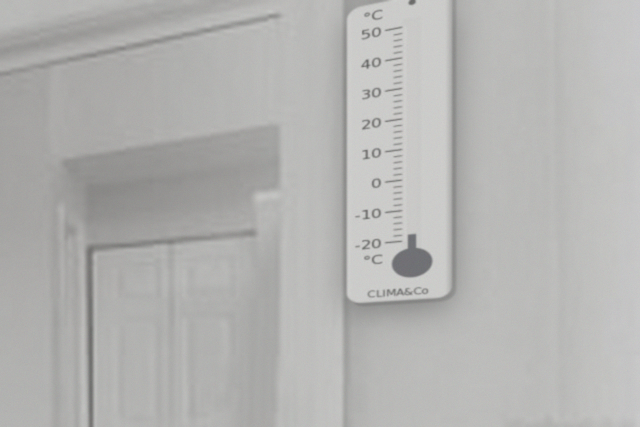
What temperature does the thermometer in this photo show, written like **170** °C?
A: **-18** °C
